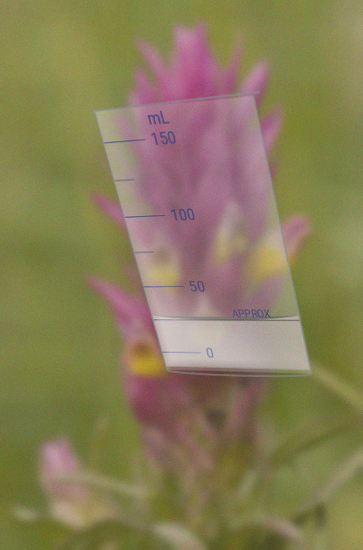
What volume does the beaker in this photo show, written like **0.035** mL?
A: **25** mL
